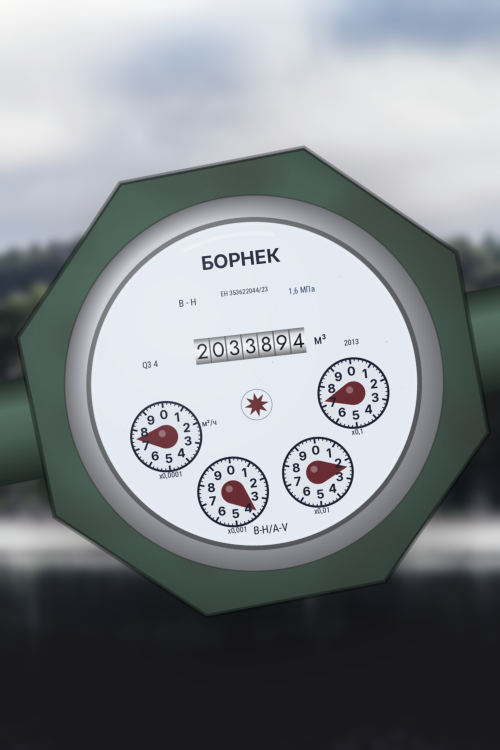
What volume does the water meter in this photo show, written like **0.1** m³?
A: **2033894.7237** m³
